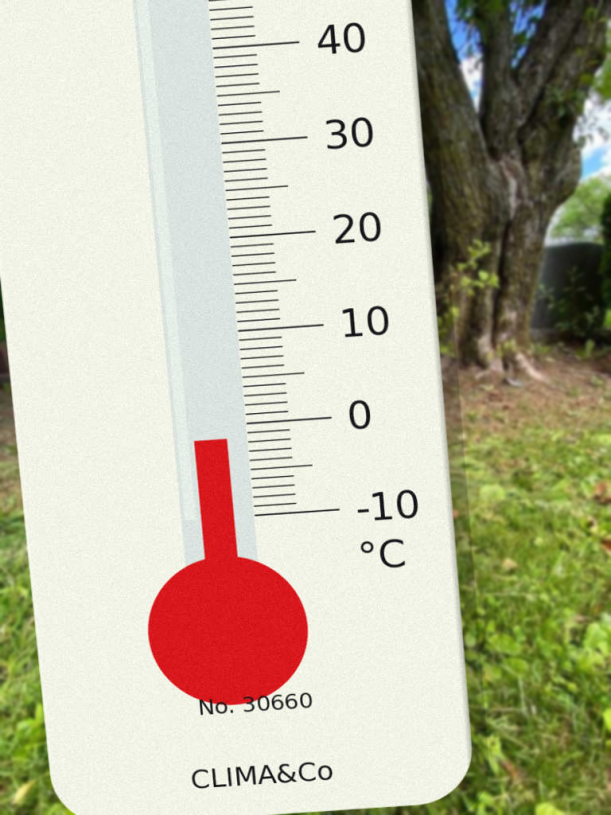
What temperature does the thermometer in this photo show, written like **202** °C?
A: **-1.5** °C
